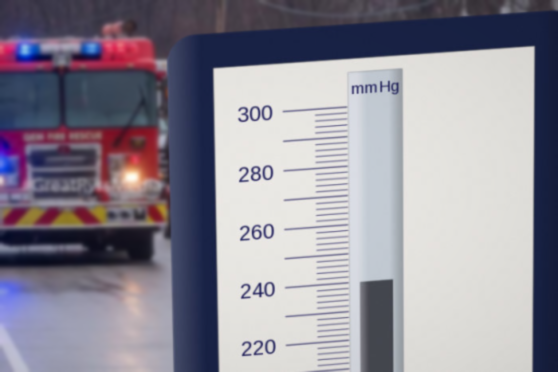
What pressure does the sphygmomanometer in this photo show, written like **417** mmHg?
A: **240** mmHg
